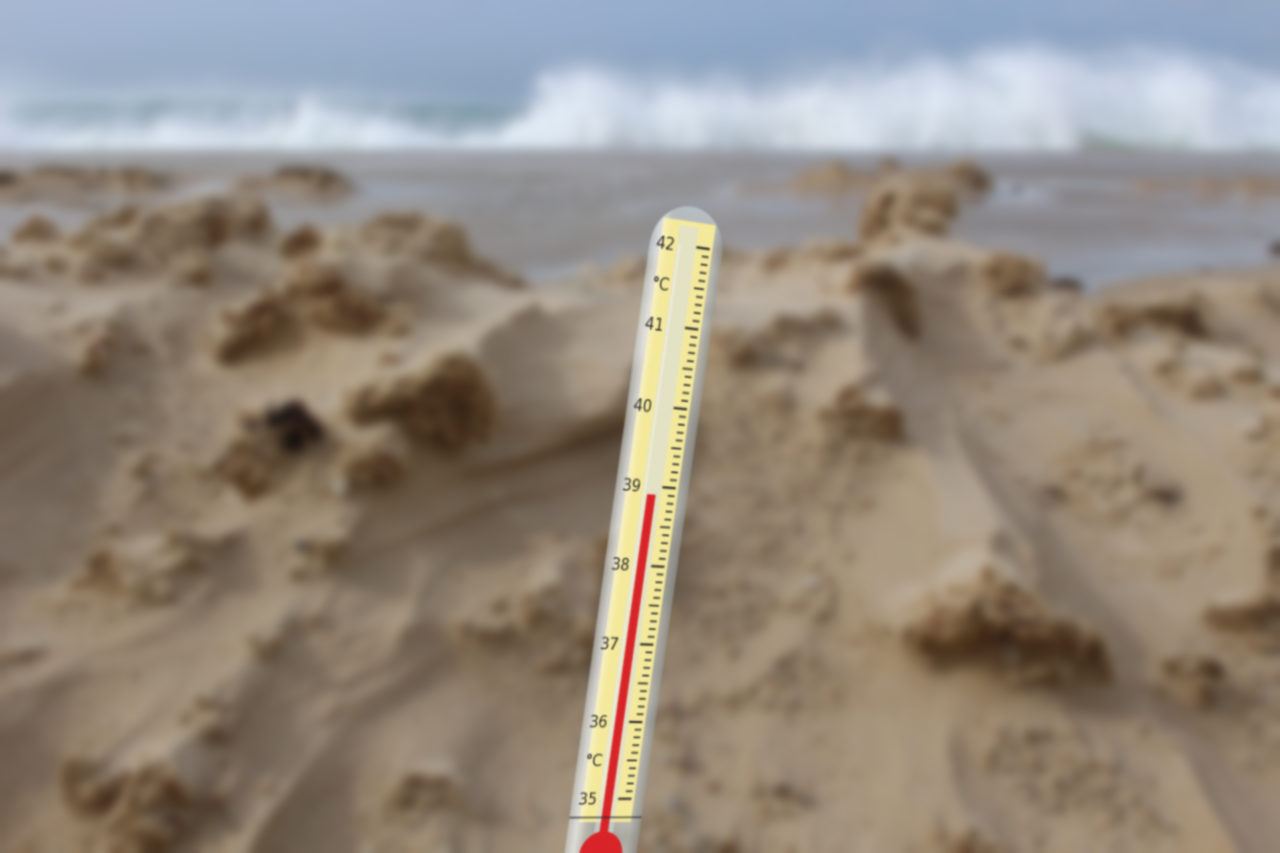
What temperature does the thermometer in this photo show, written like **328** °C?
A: **38.9** °C
